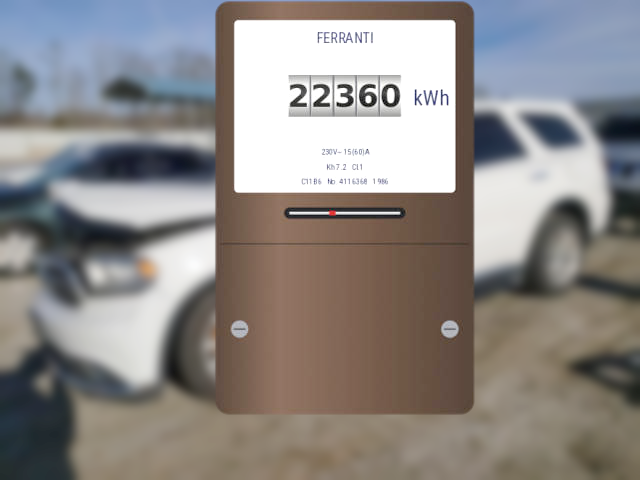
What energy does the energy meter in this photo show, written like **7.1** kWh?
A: **22360** kWh
